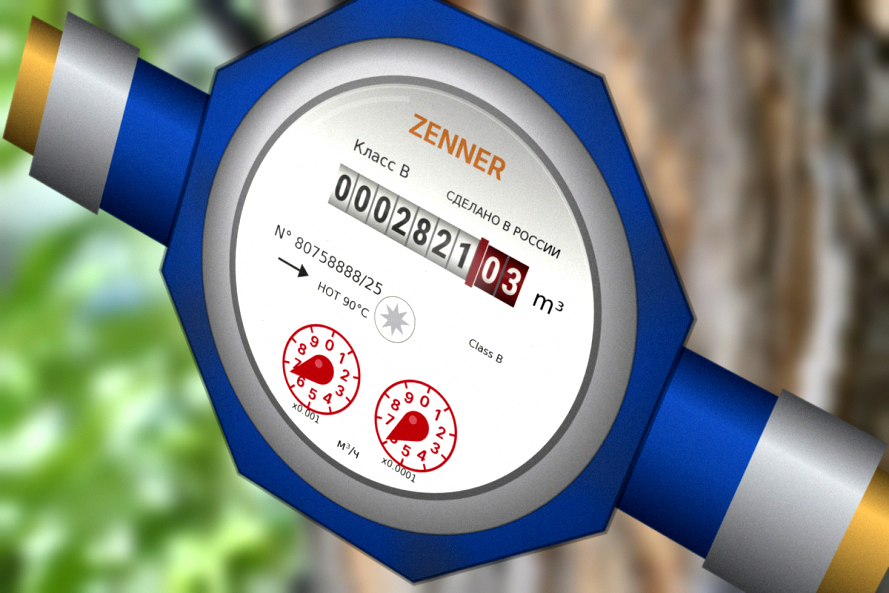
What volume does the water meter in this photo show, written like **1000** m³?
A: **2821.0366** m³
